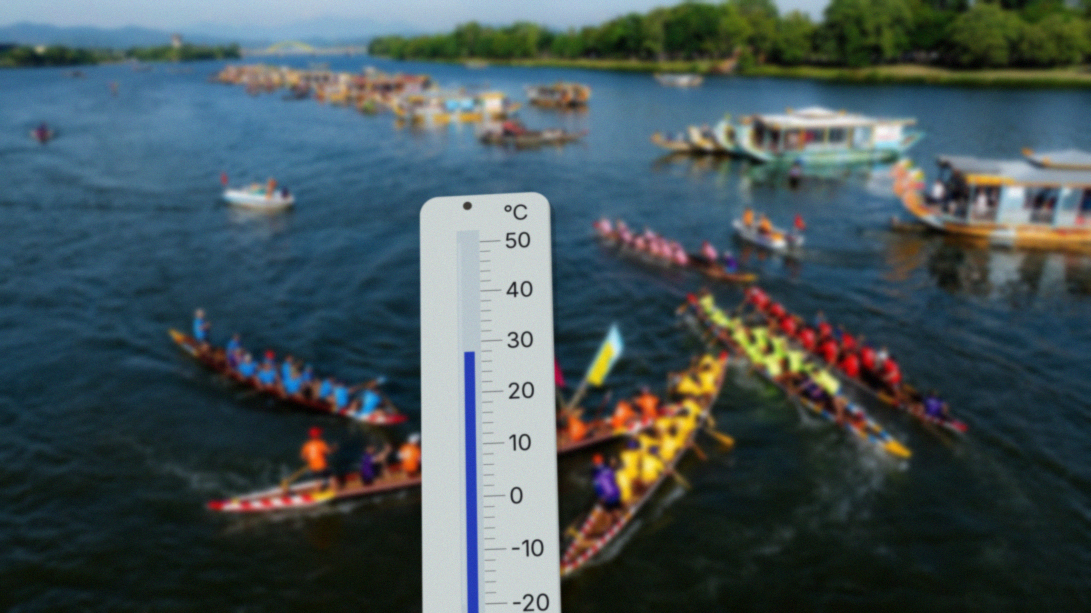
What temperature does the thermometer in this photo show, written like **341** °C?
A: **28** °C
